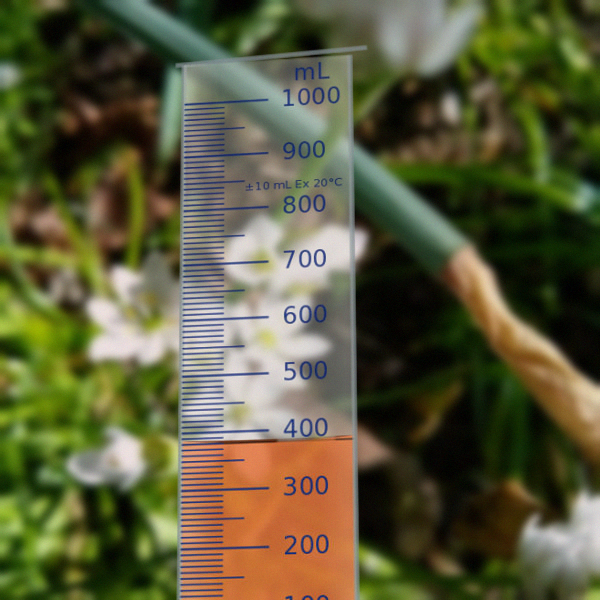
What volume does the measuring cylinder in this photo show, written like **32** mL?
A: **380** mL
